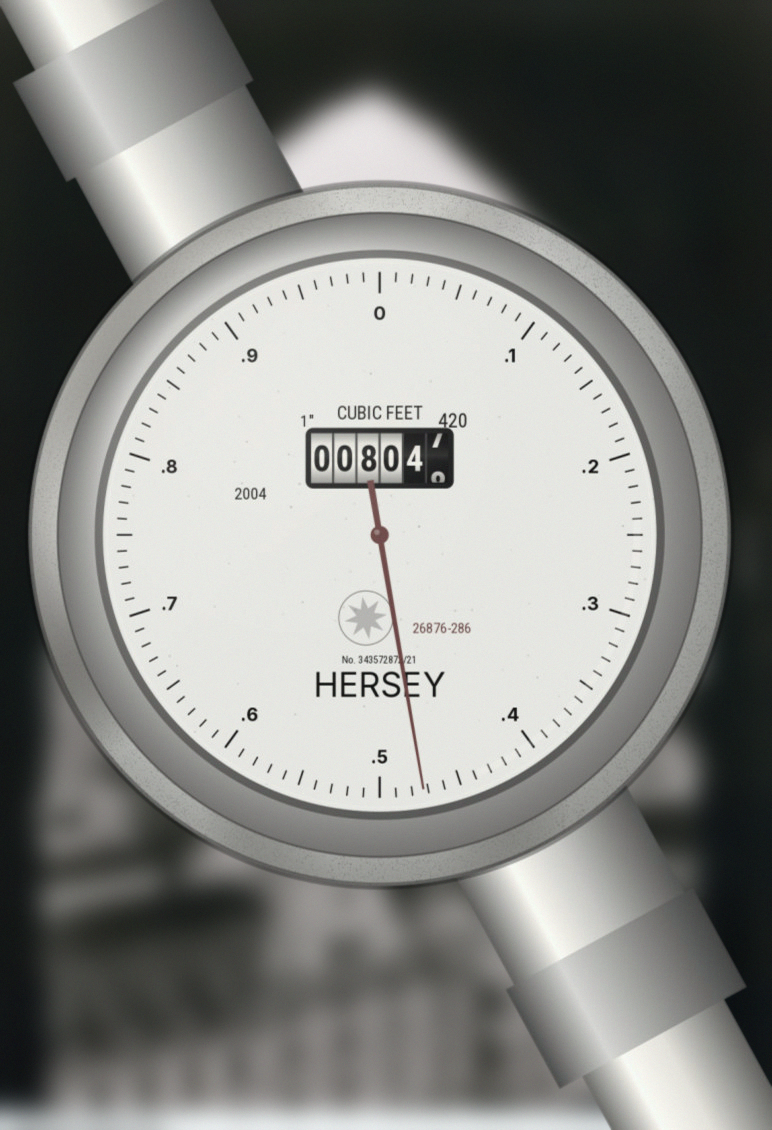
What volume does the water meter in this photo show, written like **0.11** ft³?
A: **8047.47** ft³
